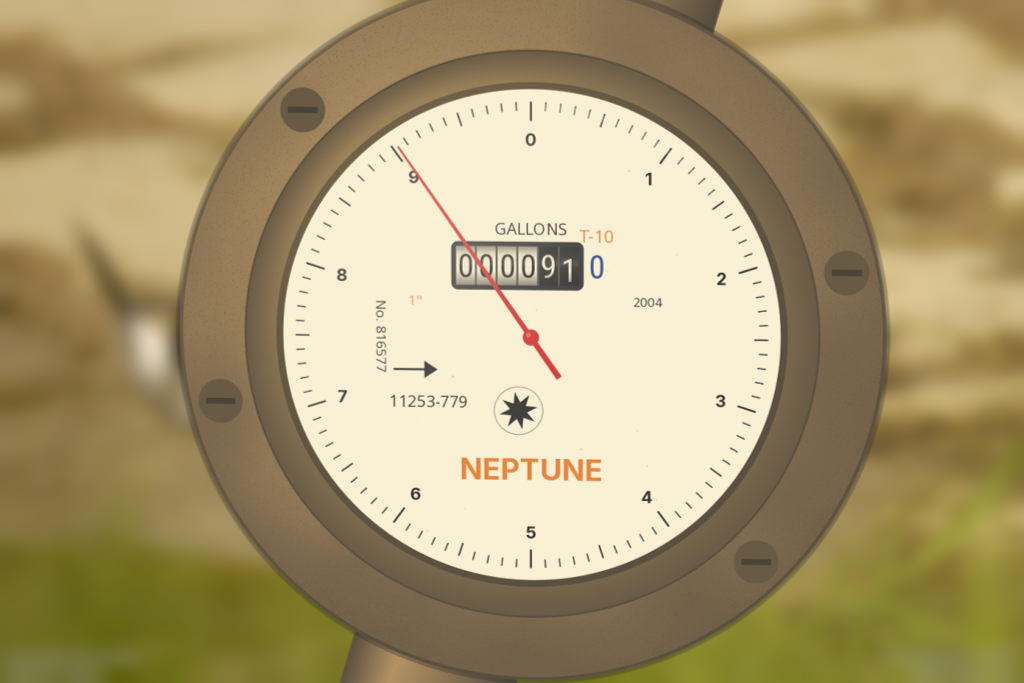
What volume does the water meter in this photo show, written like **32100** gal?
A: **909.0** gal
